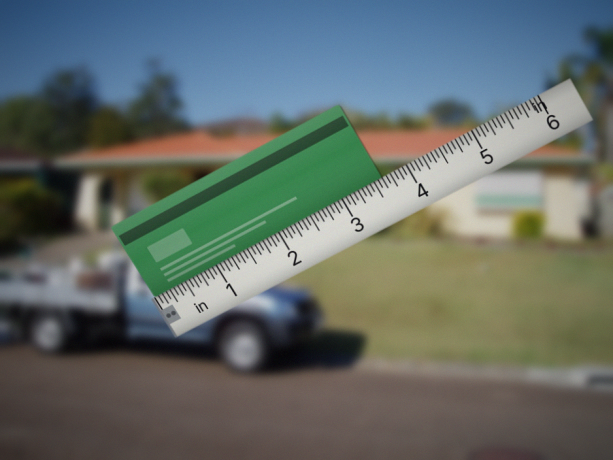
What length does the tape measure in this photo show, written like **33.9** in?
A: **3.625** in
